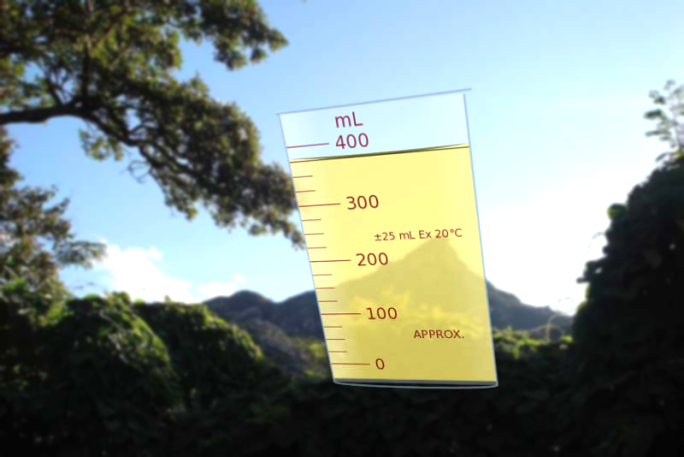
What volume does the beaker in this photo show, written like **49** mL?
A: **375** mL
